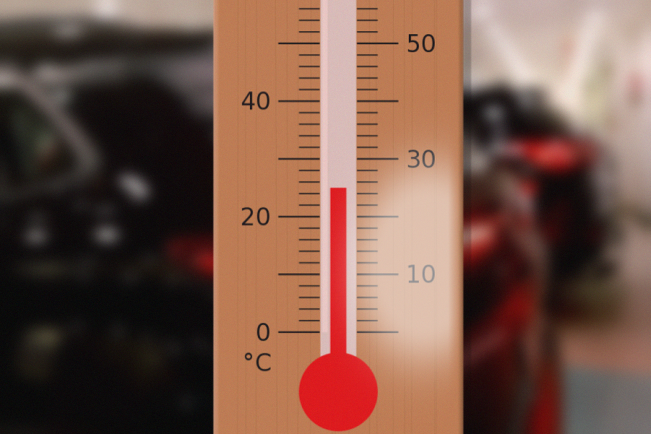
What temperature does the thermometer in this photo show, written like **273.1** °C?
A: **25** °C
